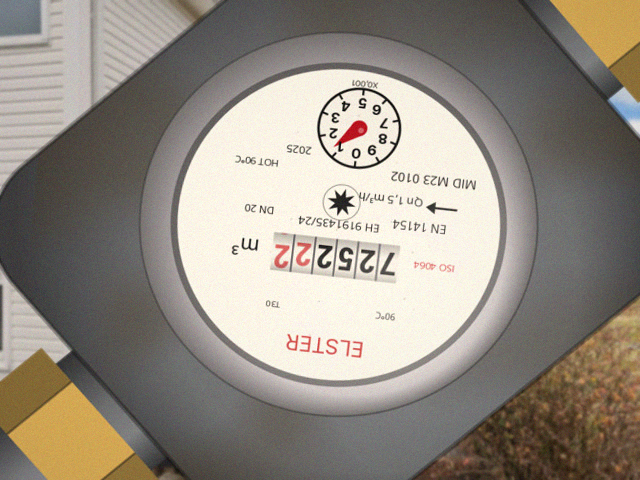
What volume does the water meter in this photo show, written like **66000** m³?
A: **7252.221** m³
